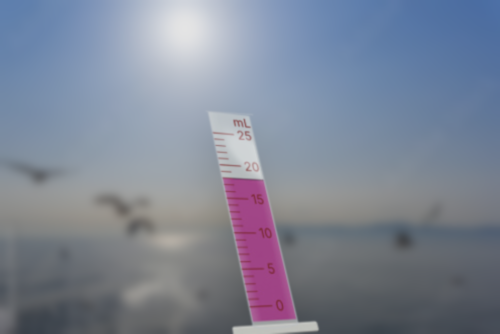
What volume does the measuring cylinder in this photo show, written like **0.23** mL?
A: **18** mL
